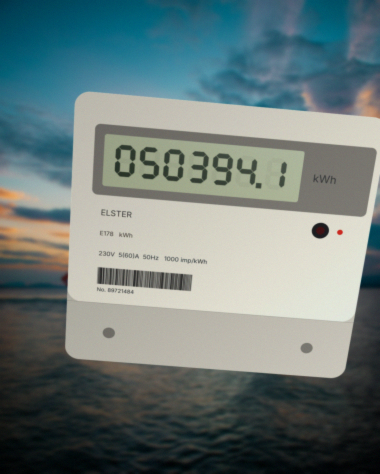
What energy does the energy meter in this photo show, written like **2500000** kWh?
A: **50394.1** kWh
